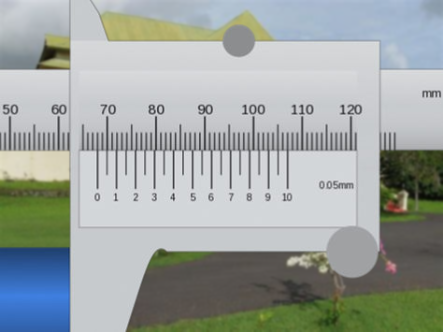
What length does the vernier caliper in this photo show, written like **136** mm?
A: **68.0** mm
